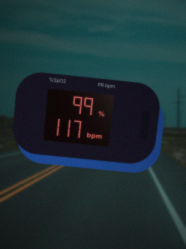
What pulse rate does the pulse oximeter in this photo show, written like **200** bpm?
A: **117** bpm
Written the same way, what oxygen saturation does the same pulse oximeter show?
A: **99** %
